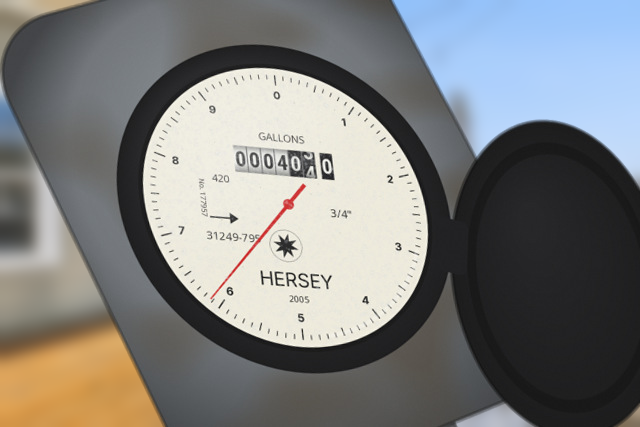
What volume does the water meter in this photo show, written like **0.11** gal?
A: **4036.1** gal
